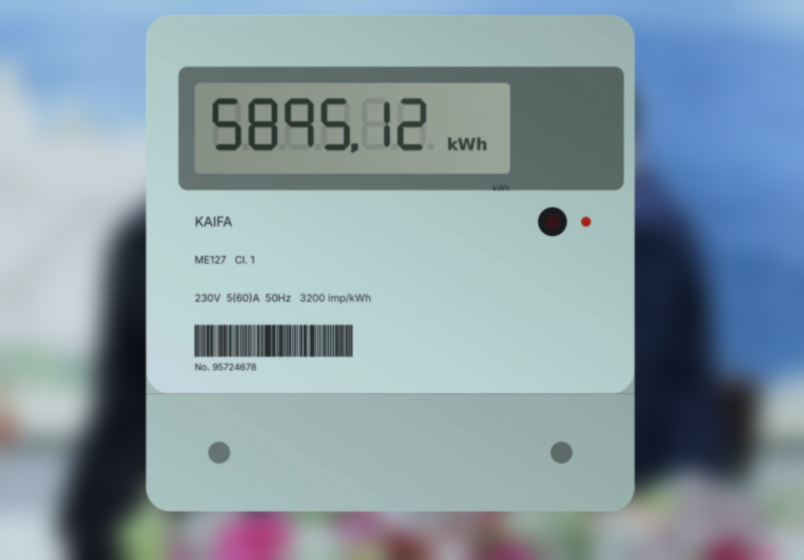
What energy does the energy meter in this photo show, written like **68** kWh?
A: **5895.12** kWh
